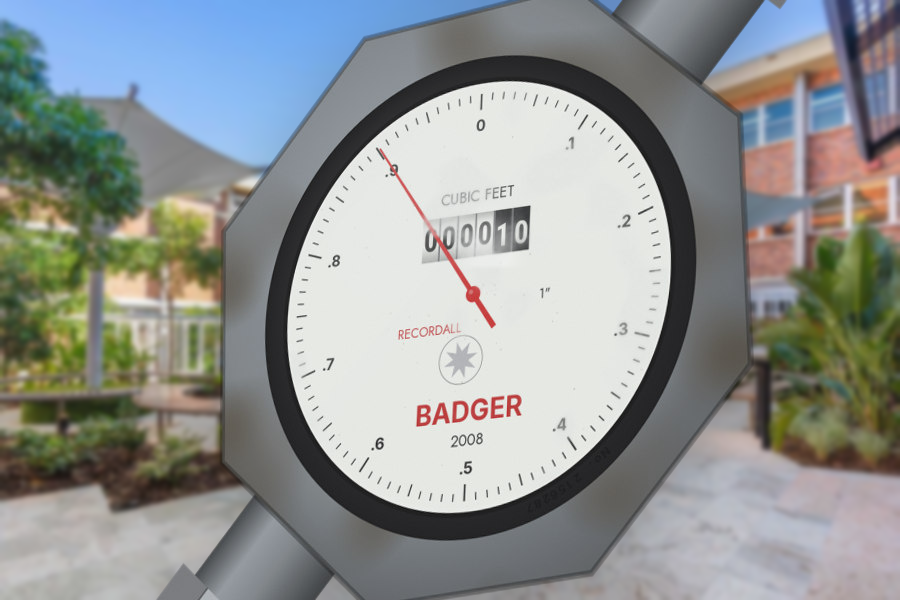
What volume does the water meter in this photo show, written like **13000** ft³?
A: **9.90** ft³
